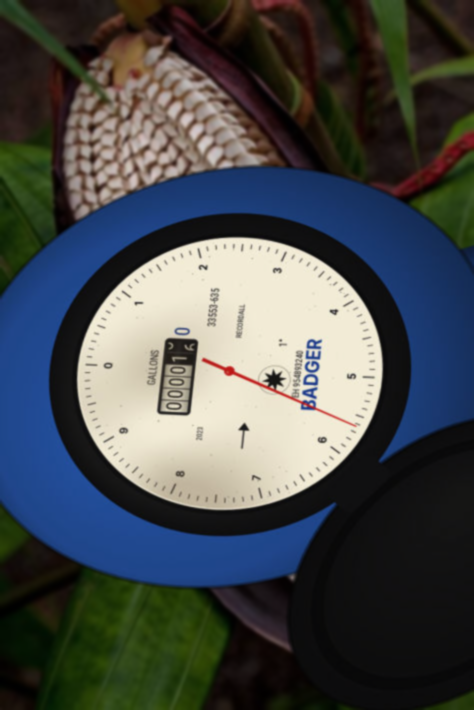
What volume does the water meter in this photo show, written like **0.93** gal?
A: **155.6** gal
